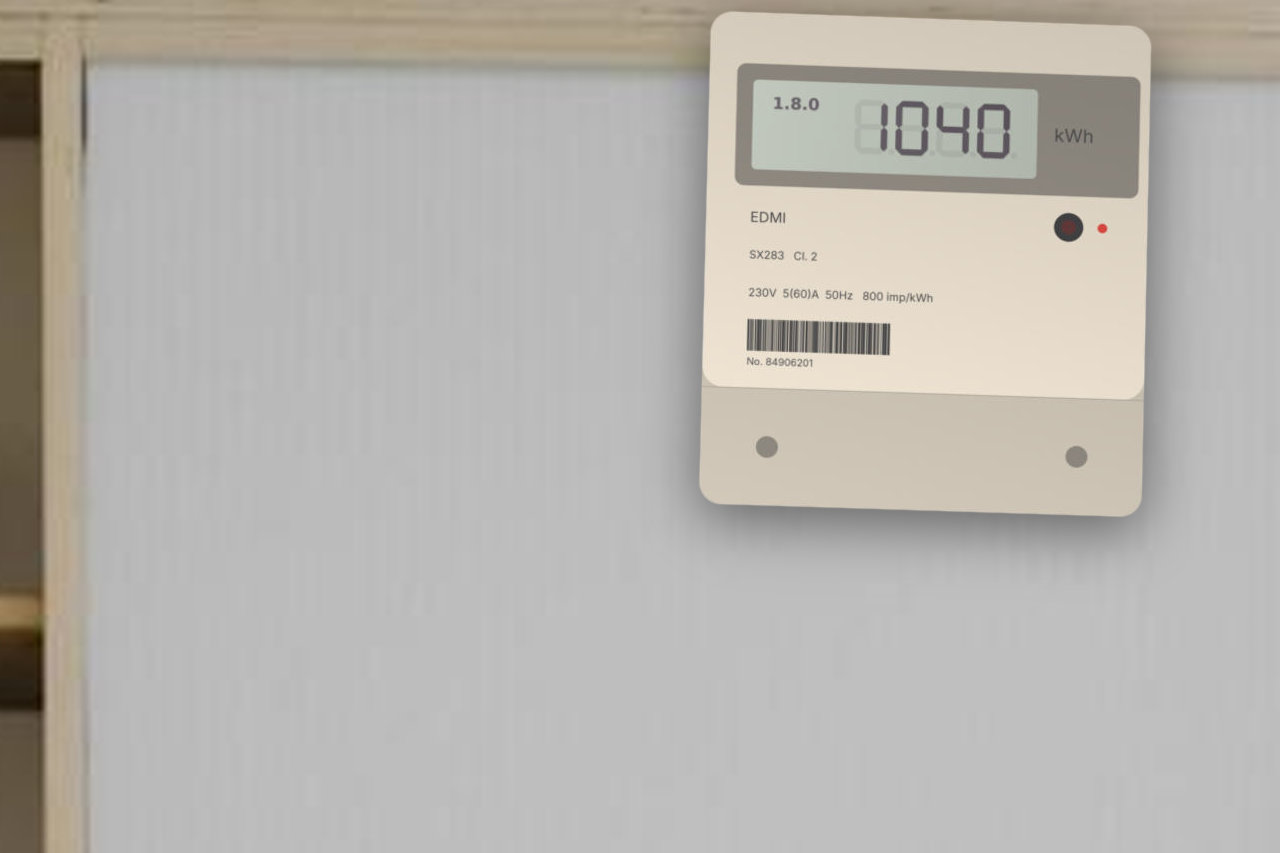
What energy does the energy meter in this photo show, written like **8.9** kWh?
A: **1040** kWh
